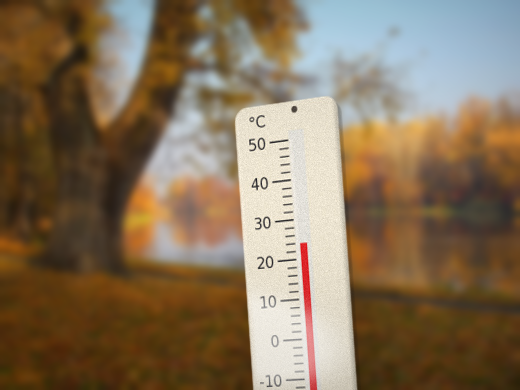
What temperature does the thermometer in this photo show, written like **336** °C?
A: **24** °C
